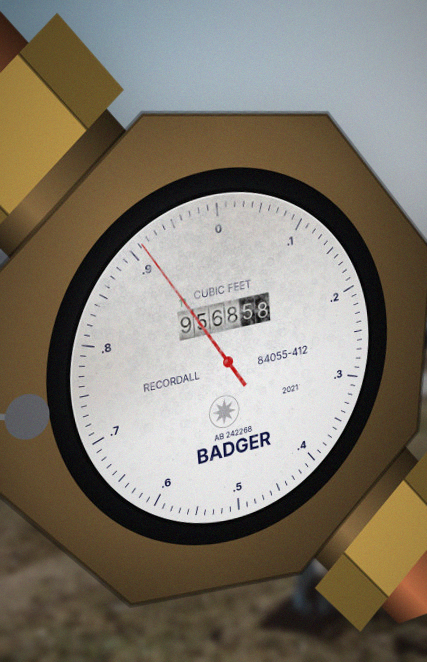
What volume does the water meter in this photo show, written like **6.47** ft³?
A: **956857.91** ft³
